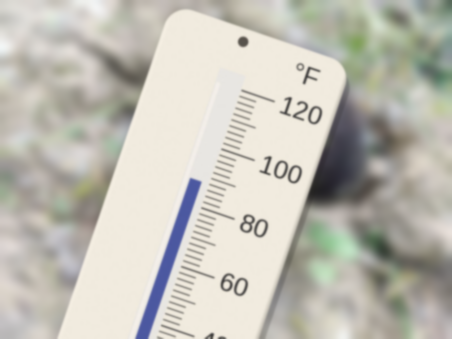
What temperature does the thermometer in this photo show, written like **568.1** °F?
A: **88** °F
